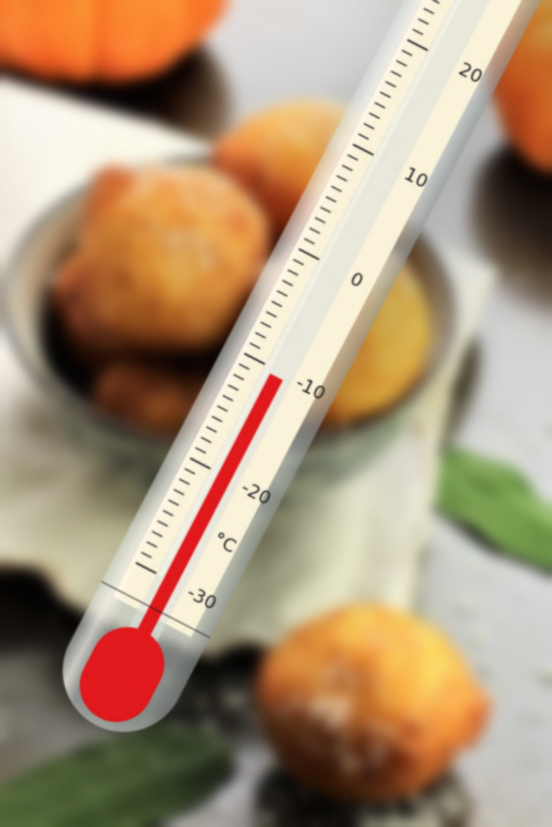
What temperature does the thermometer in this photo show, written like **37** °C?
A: **-10.5** °C
